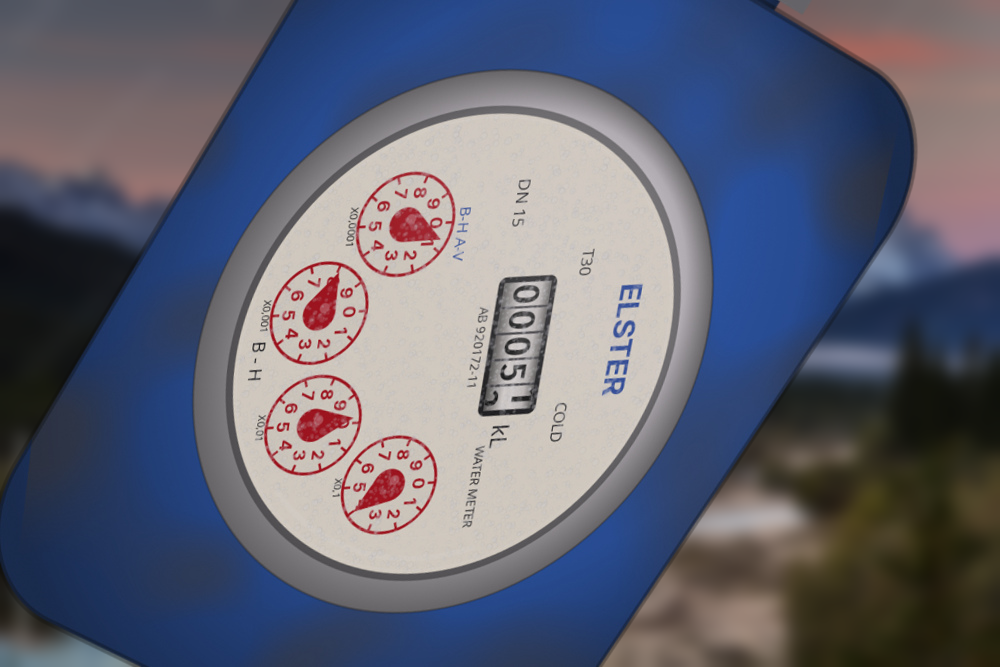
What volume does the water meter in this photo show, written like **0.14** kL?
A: **51.3980** kL
